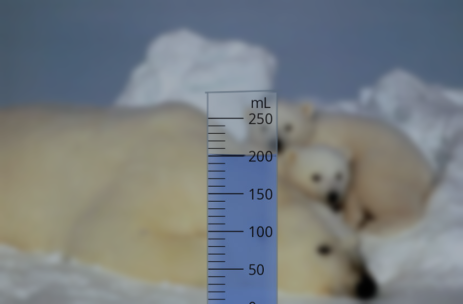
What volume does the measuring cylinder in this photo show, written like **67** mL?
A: **200** mL
